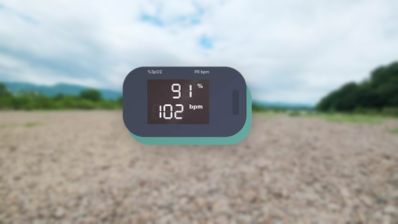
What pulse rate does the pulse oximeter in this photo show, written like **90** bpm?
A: **102** bpm
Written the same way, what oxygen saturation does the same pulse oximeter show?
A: **91** %
